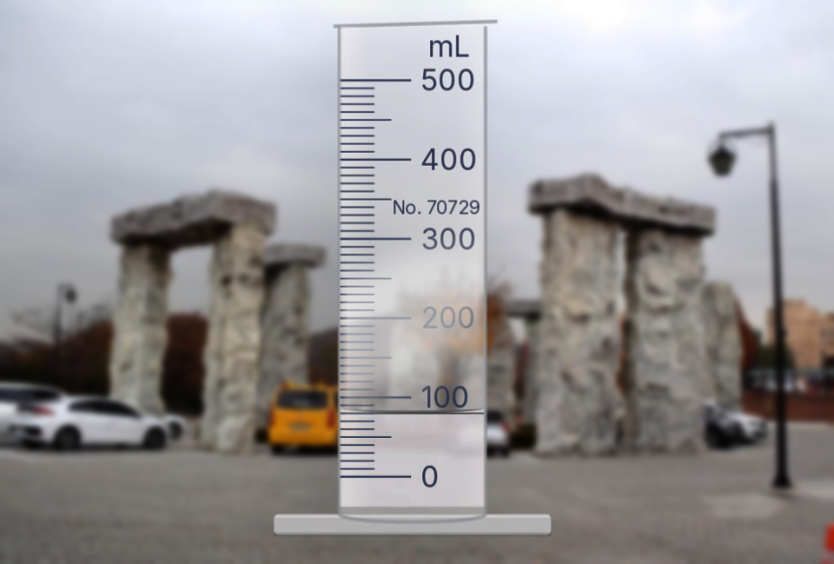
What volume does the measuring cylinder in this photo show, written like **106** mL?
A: **80** mL
